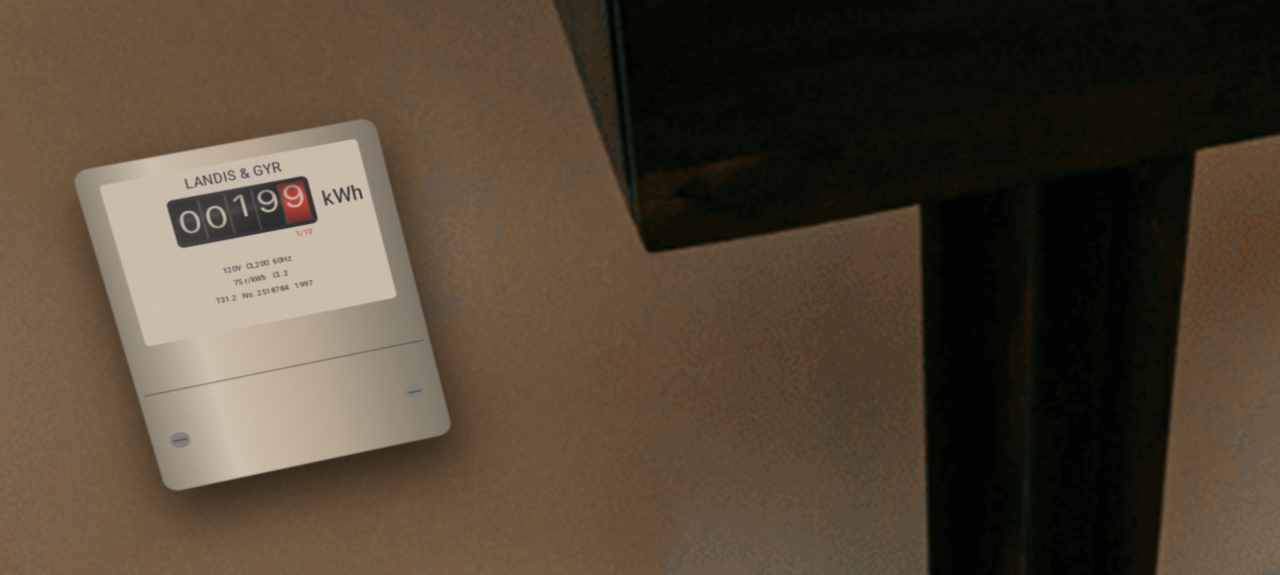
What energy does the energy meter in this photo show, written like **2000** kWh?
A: **19.9** kWh
